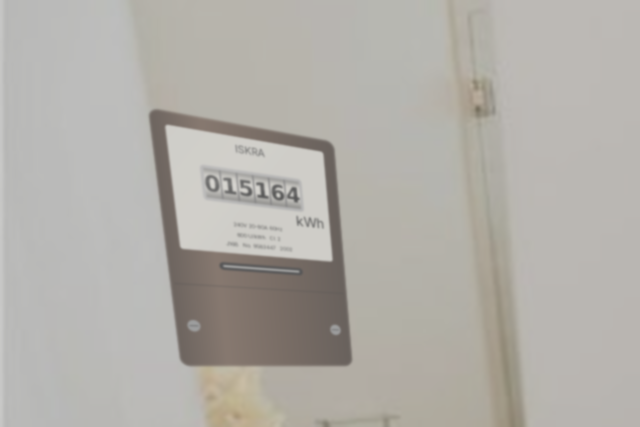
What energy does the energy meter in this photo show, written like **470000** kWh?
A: **15164** kWh
